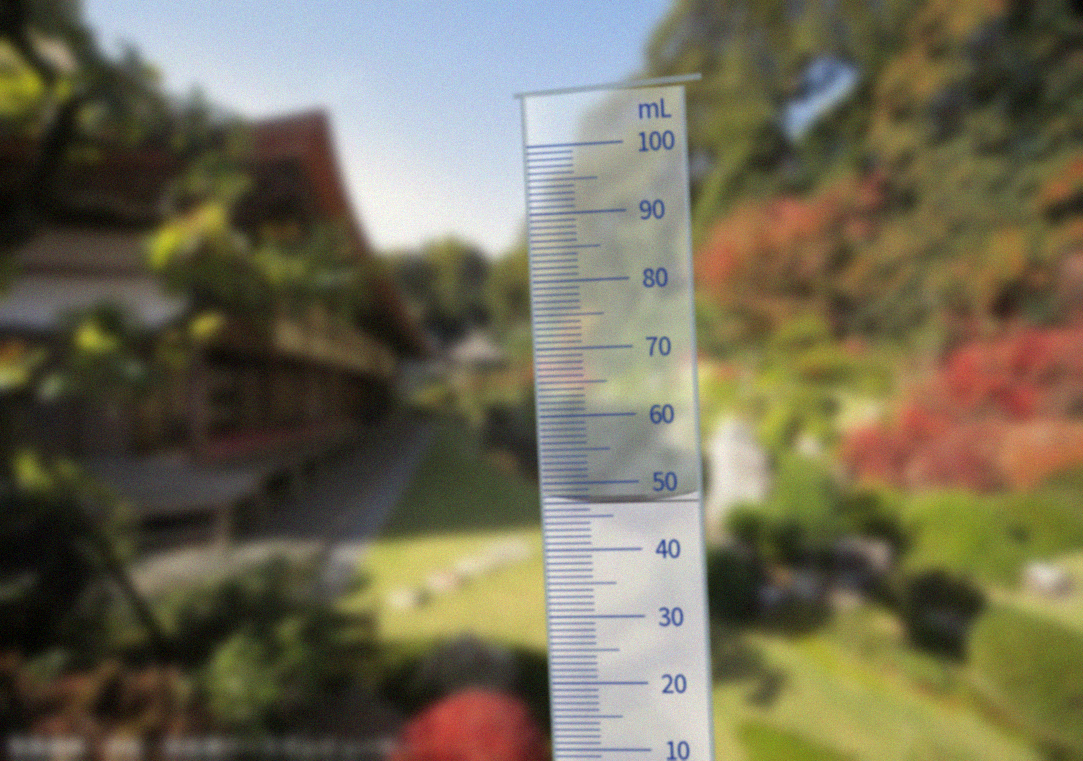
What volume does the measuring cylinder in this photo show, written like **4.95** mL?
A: **47** mL
